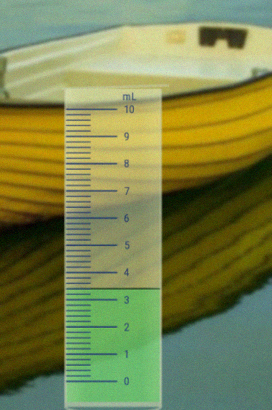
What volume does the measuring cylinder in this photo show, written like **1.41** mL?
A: **3.4** mL
